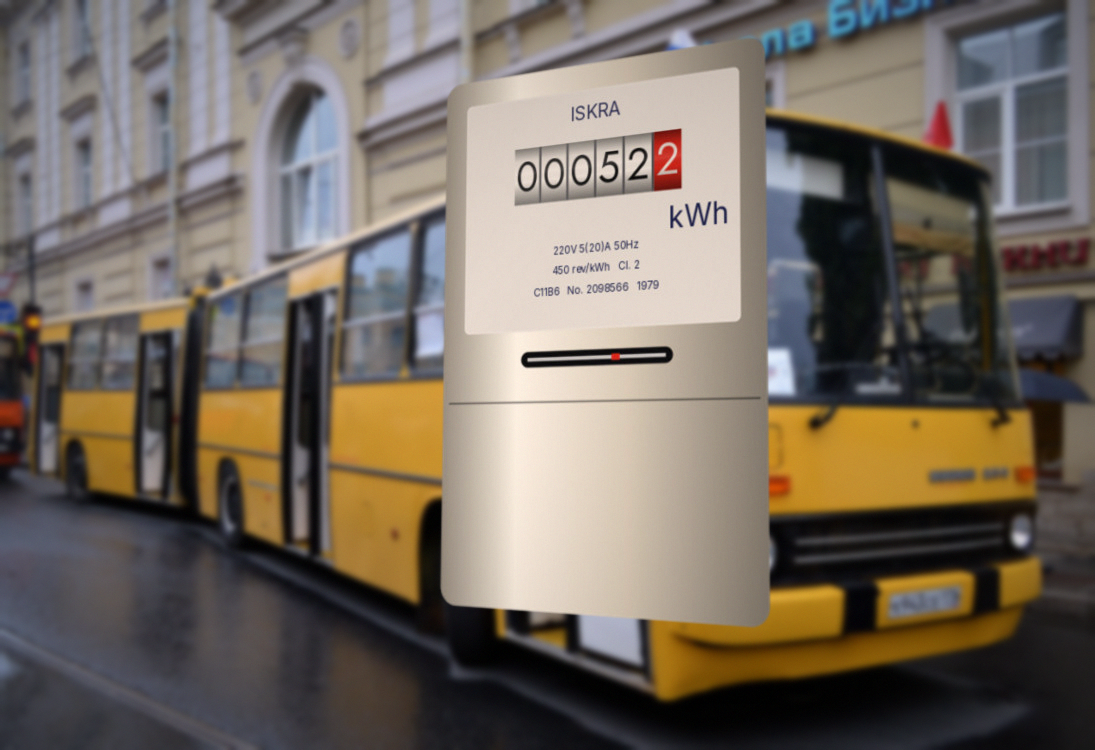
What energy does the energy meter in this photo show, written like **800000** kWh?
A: **52.2** kWh
